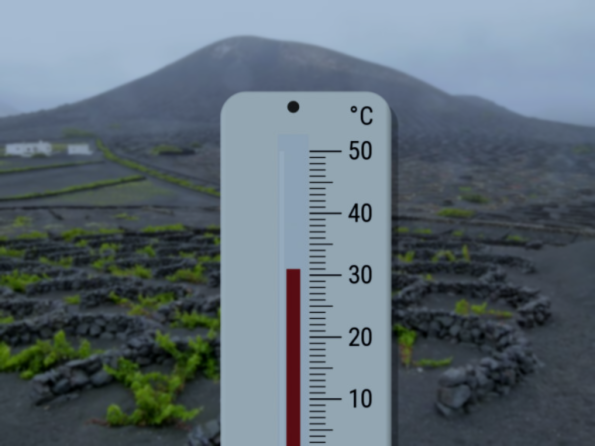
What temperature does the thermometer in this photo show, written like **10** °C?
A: **31** °C
